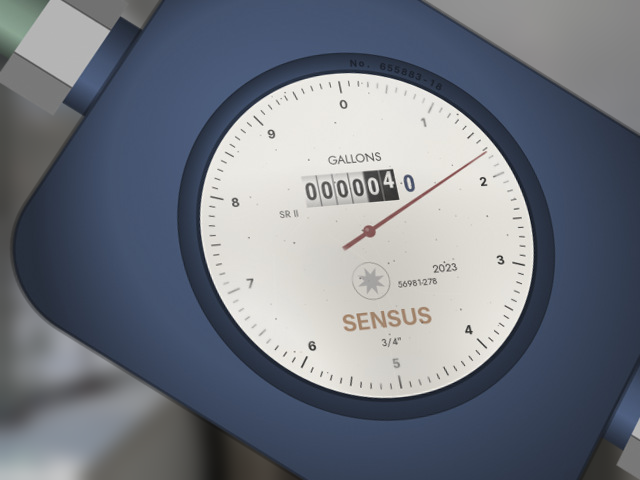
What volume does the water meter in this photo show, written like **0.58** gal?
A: **41.7** gal
